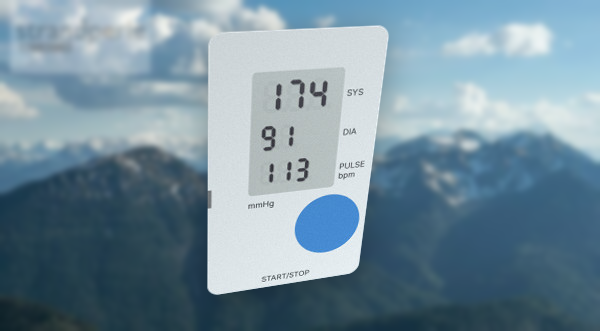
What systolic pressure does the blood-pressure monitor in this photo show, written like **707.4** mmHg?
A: **174** mmHg
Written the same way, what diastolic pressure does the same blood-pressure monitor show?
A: **91** mmHg
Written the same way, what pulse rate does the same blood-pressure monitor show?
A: **113** bpm
